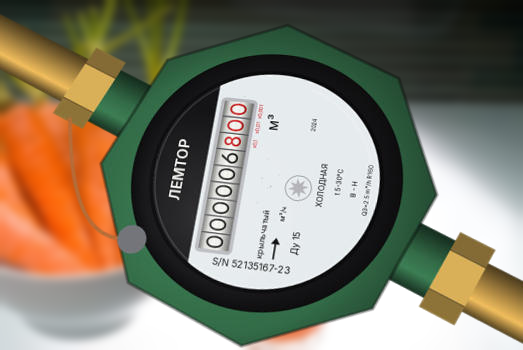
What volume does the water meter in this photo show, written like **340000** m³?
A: **6.800** m³
